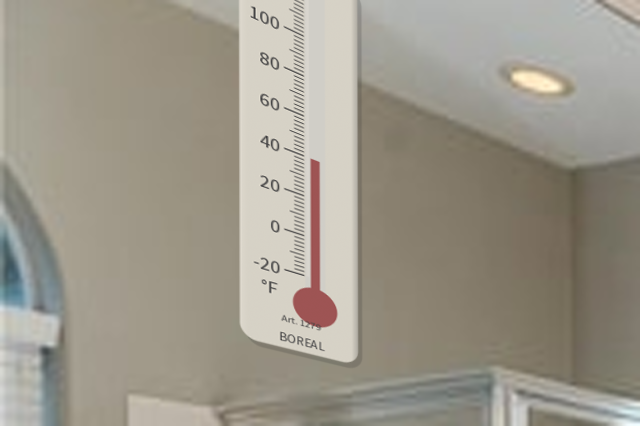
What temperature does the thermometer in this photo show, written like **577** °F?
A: **40** °F
